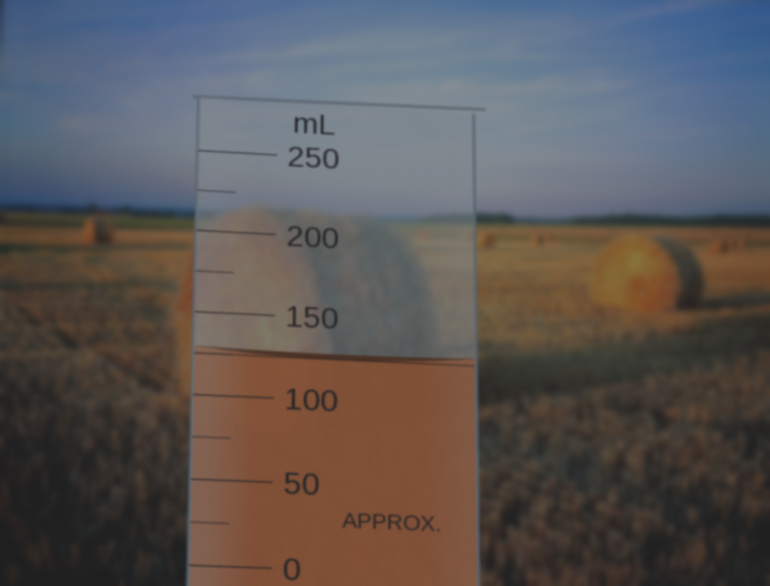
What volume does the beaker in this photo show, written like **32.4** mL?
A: **125** mL
